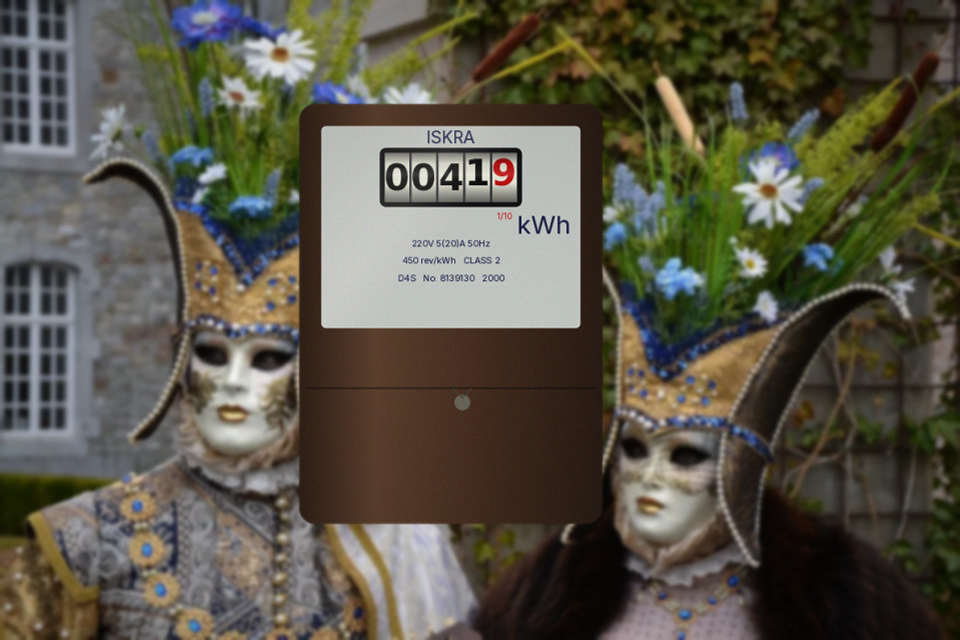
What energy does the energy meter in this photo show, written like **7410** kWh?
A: **41.9** kWh
